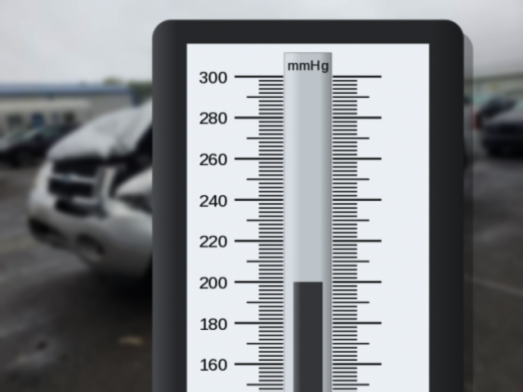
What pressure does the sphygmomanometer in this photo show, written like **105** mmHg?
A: **200** mmHg
